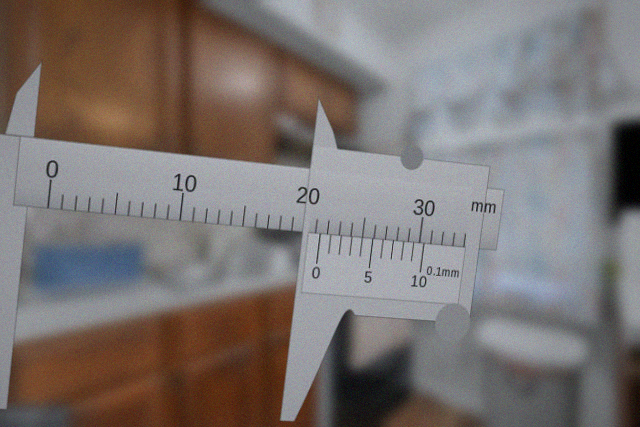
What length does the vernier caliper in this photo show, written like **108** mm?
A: **21.4** mm
